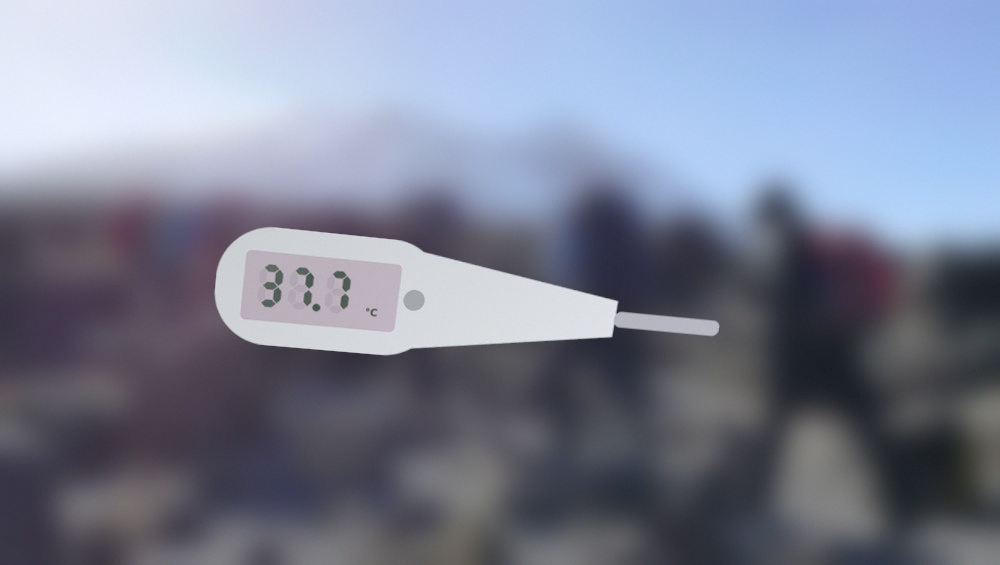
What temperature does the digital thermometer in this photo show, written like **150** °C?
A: **37.7** °C
